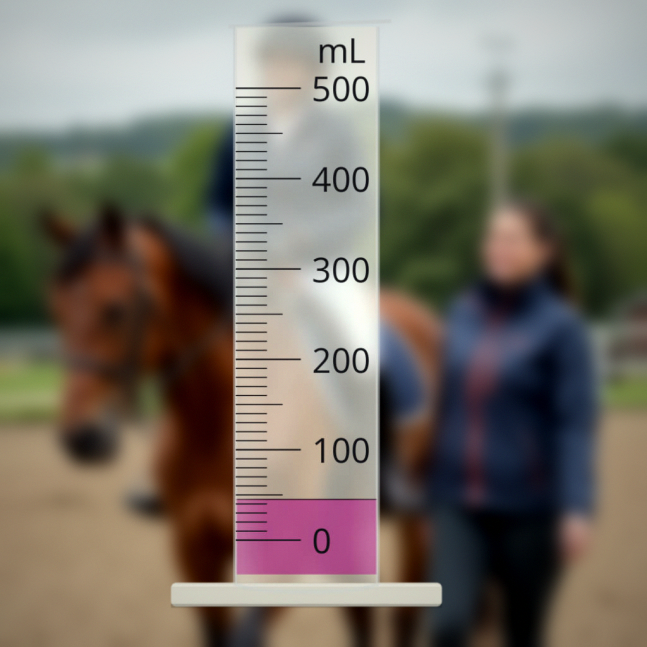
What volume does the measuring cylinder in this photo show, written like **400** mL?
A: **45** mL
